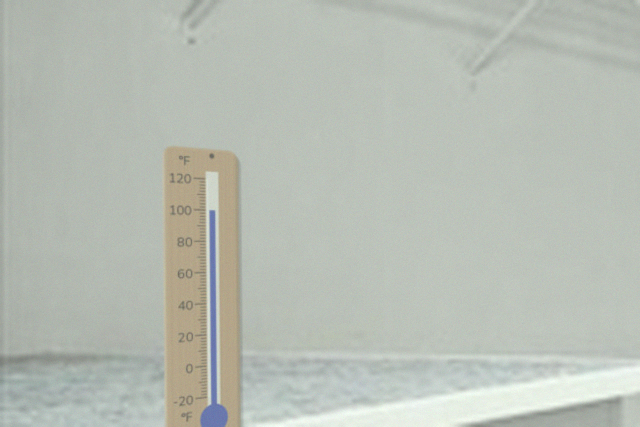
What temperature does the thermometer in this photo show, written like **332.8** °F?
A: **100** °F
